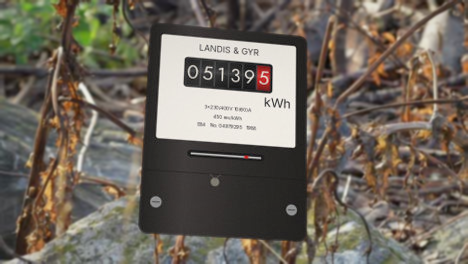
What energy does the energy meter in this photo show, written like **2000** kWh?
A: **5139.5** kWh
